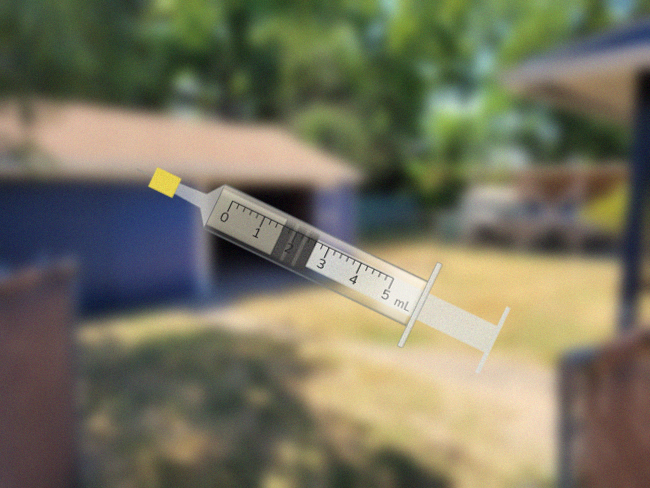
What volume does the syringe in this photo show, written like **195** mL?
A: **1.6** mL
